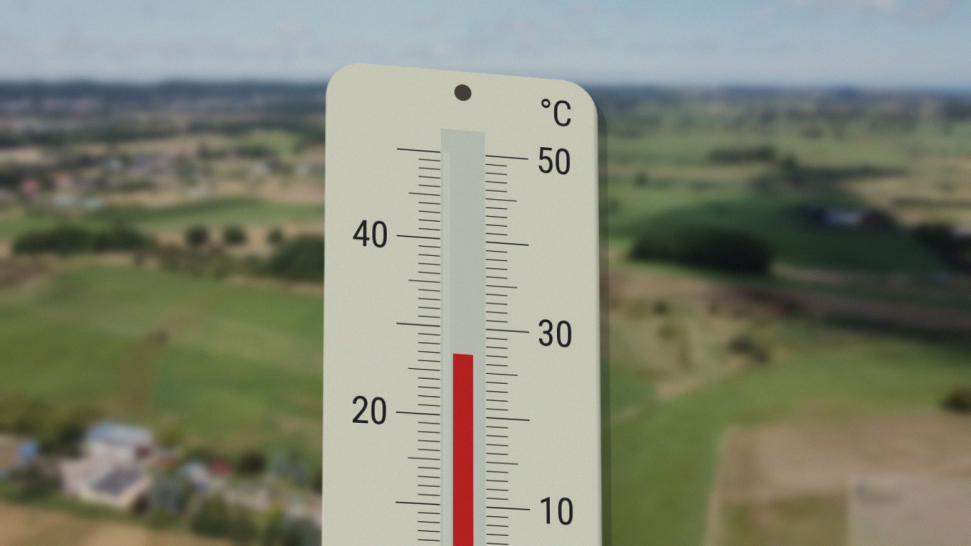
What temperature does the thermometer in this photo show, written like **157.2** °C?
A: **27** °C
